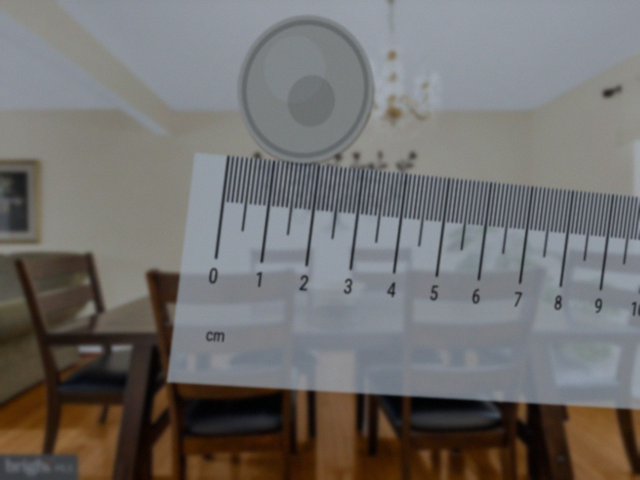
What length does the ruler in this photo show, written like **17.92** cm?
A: **3** cm
